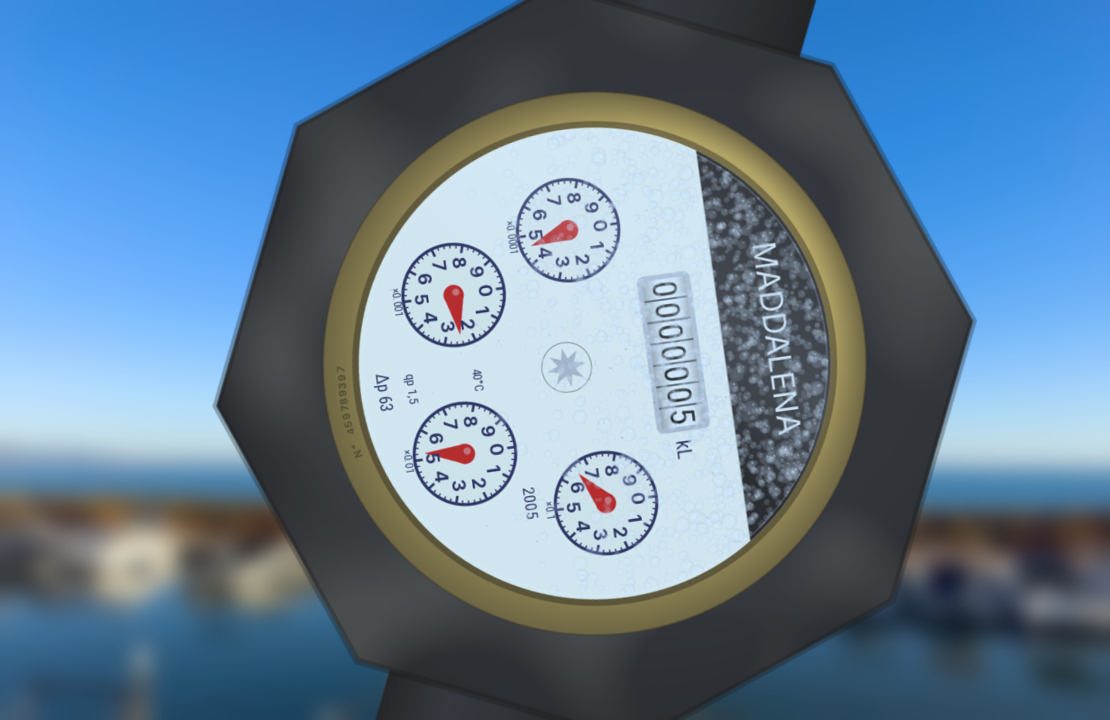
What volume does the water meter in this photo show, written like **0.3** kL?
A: **5.6524** kL
